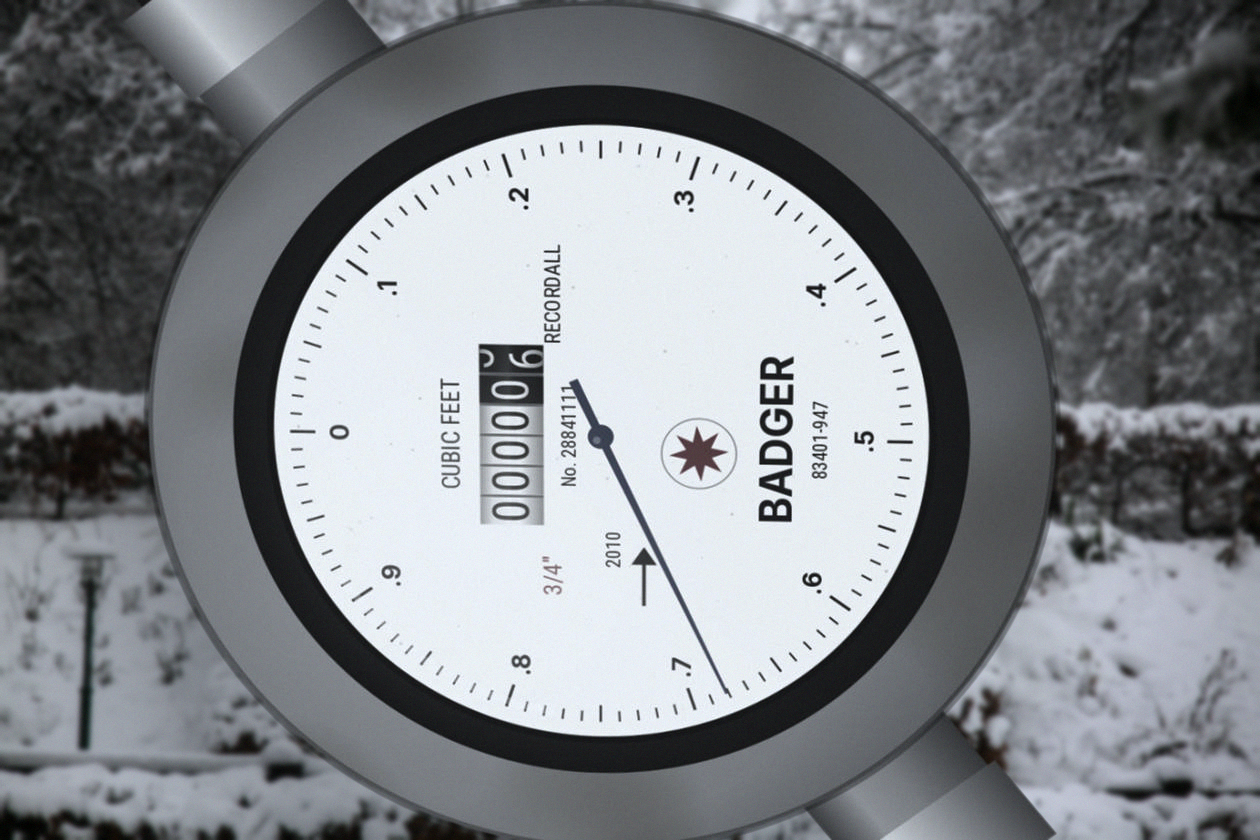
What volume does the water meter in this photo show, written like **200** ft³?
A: **5.68** ft³
